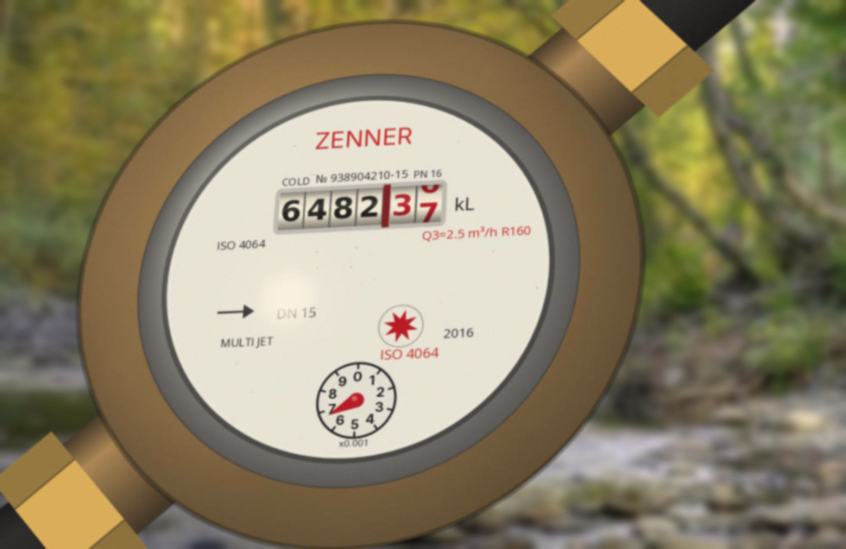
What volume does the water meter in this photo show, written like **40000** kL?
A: **6482.366** kL
